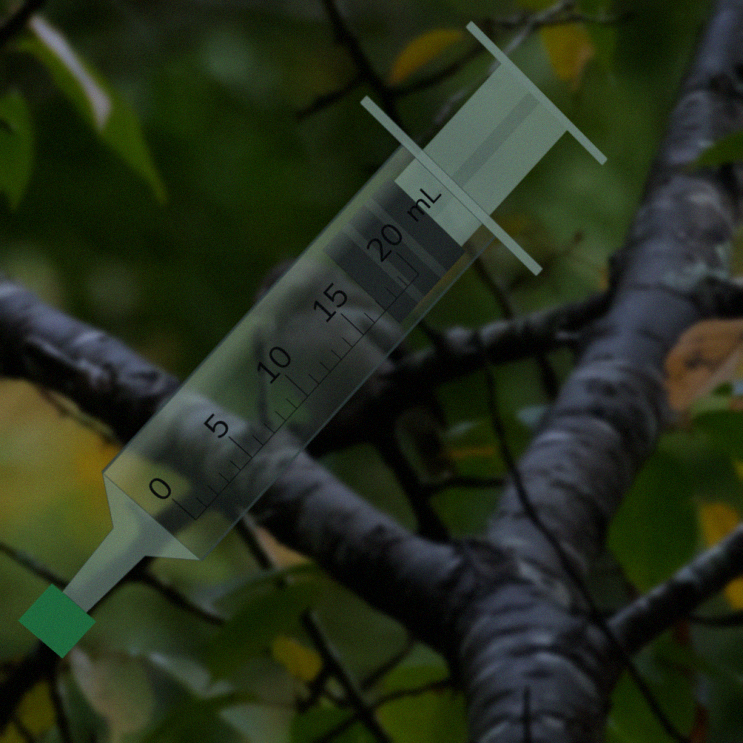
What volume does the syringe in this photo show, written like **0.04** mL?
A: **17** mL
